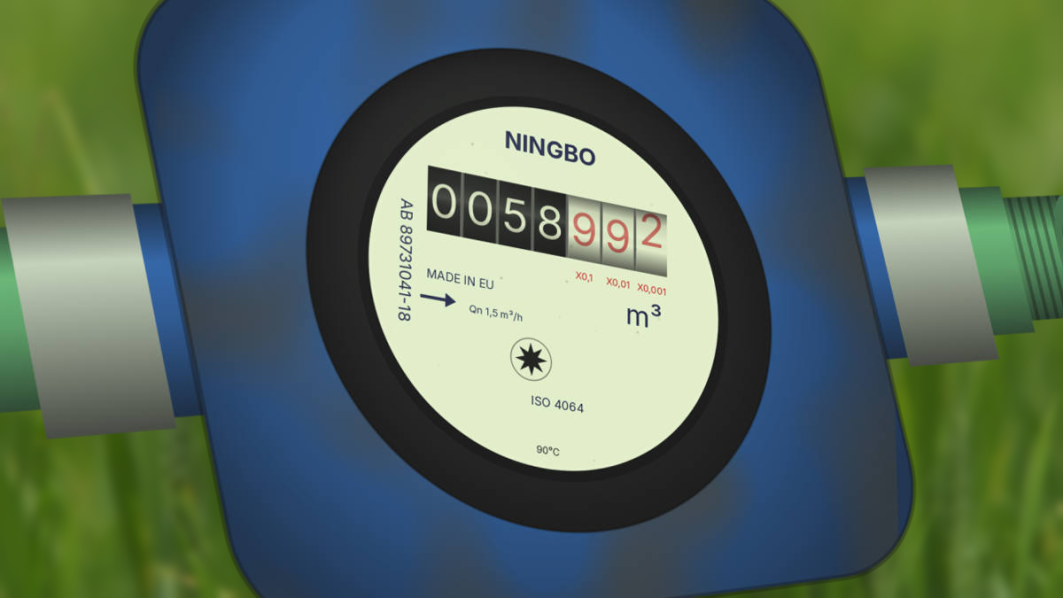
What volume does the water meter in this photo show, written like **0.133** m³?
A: **58.992** m³
